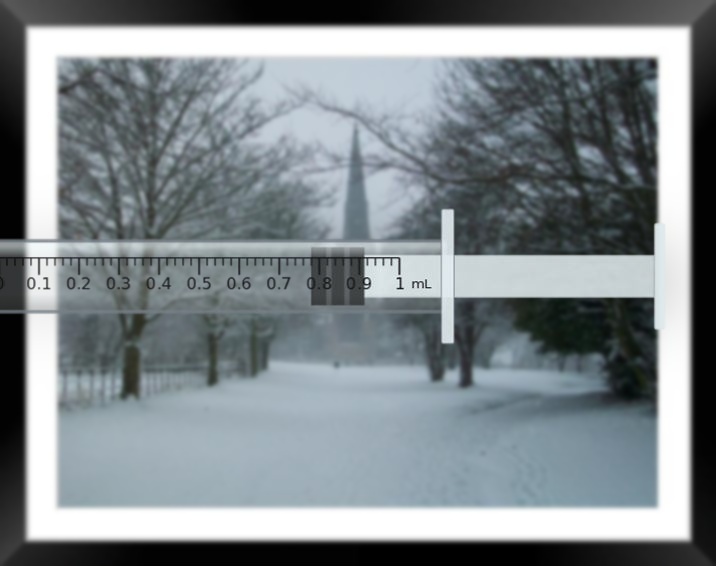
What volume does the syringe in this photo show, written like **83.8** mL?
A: **0.78** mL
